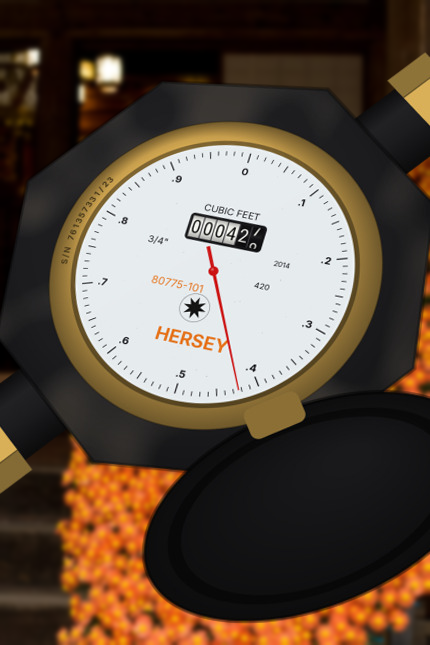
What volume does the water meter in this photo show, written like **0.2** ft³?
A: **427.42** ft³
